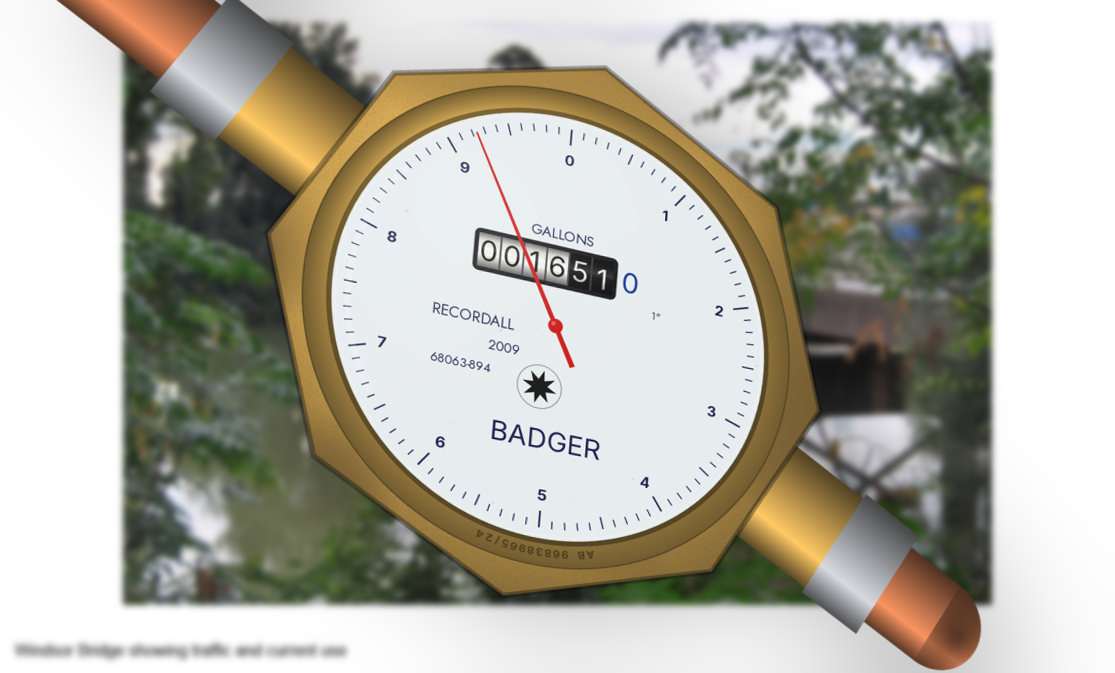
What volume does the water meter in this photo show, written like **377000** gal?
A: **16509.2** gal
